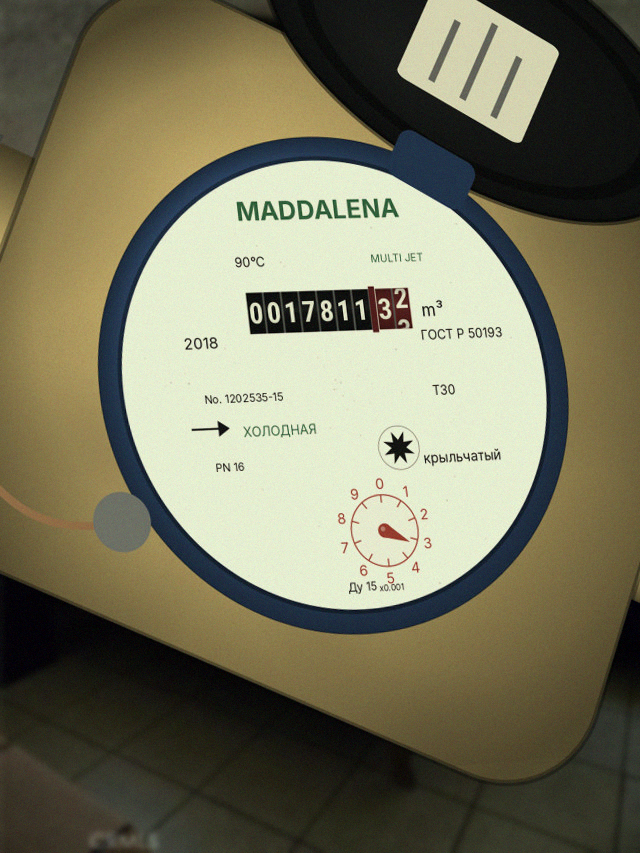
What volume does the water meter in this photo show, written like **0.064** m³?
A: **17811.323** m³
